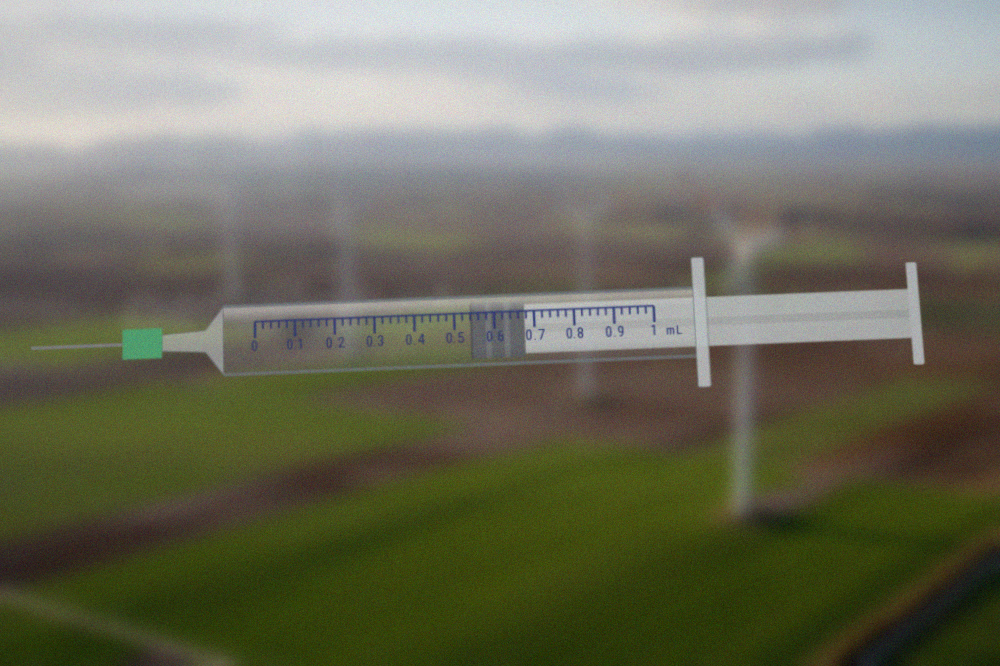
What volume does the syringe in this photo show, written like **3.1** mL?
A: **0.54** mL
